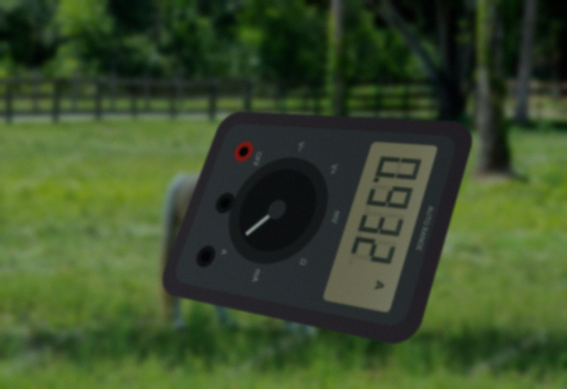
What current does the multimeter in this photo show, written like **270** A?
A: **0.932** A
